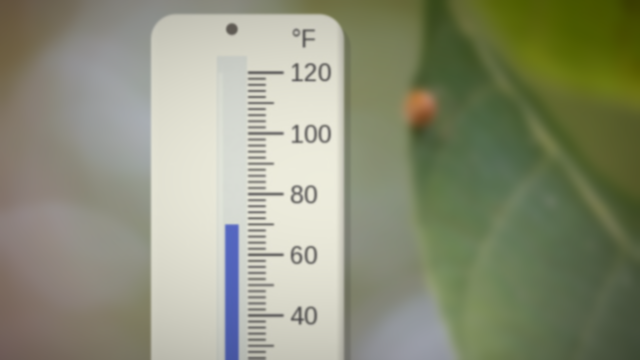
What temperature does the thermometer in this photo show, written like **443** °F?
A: **70** °F
